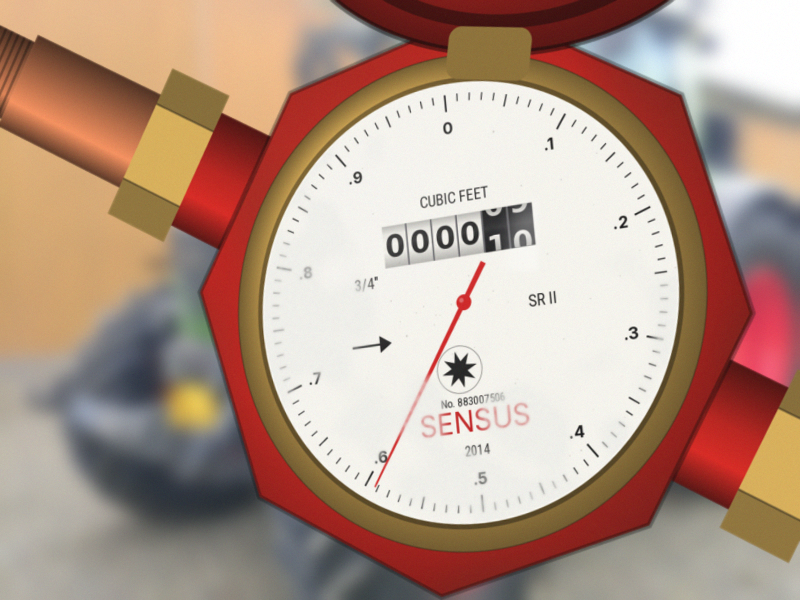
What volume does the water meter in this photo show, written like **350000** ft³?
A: **9.59** ft³
